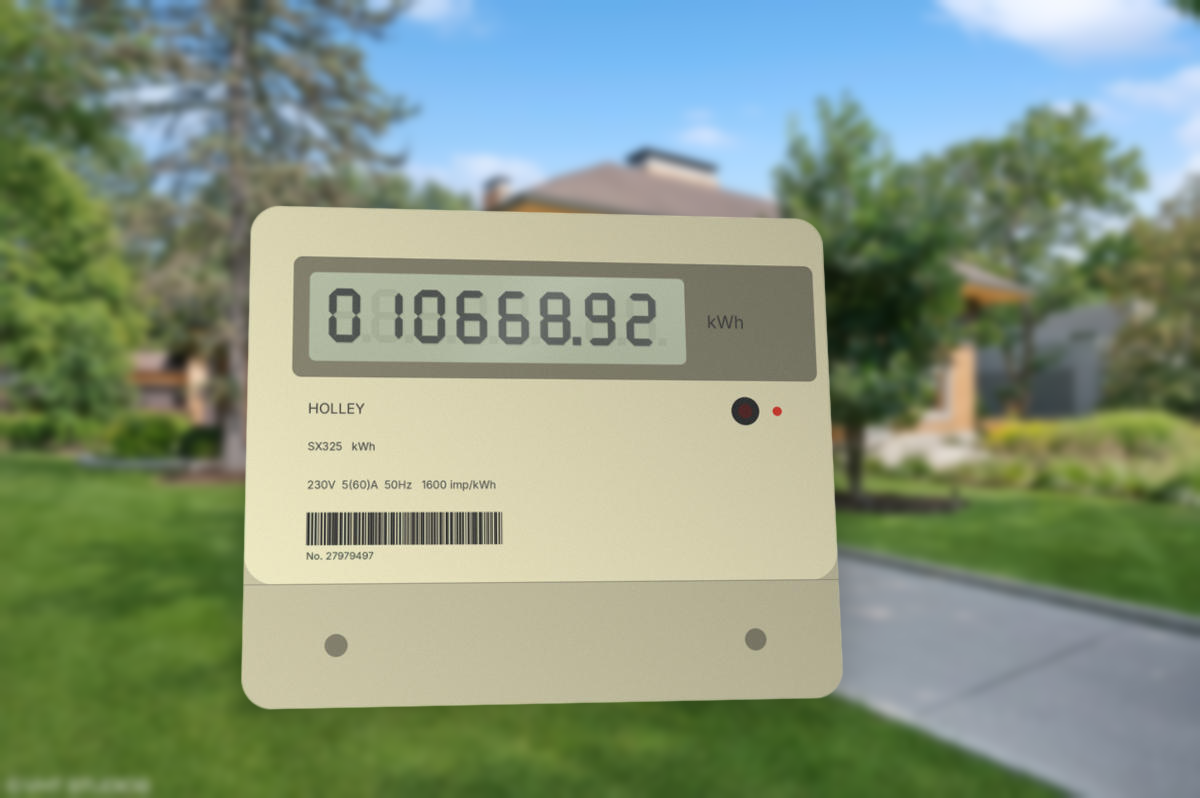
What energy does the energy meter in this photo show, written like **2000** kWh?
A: **10668.92** kWh
